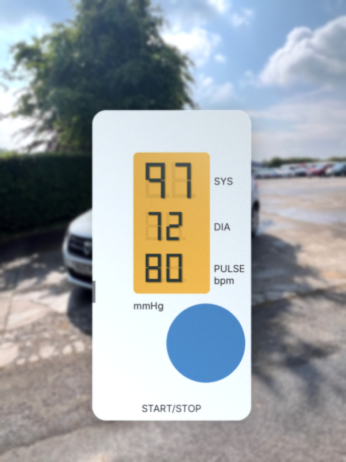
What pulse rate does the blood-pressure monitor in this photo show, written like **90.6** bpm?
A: **80** bpm
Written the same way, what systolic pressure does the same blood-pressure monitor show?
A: **97** mmHg
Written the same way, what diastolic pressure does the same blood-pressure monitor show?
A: **72** mmHg
